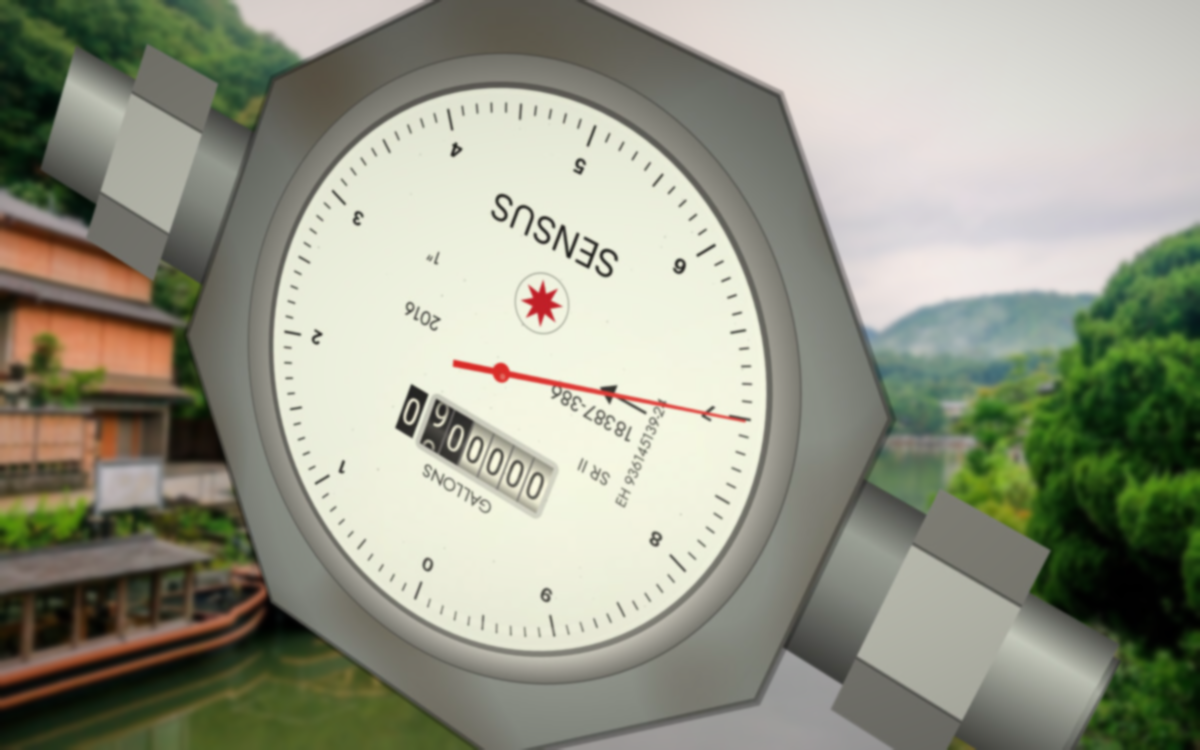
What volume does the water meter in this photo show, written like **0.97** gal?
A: **57.0** gal
